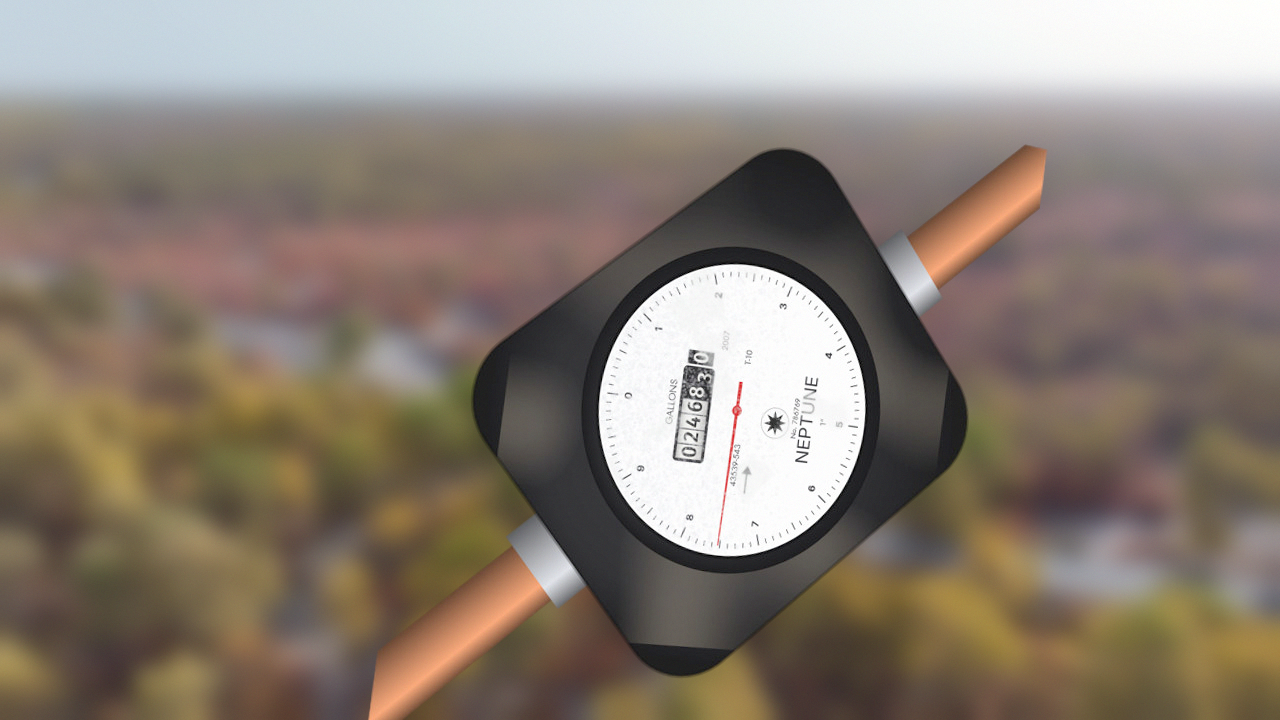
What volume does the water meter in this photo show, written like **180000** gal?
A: **246827.5** gal
